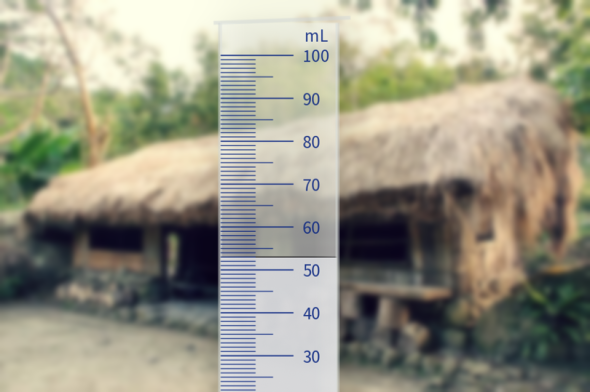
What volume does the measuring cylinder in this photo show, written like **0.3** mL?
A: **53** mL
